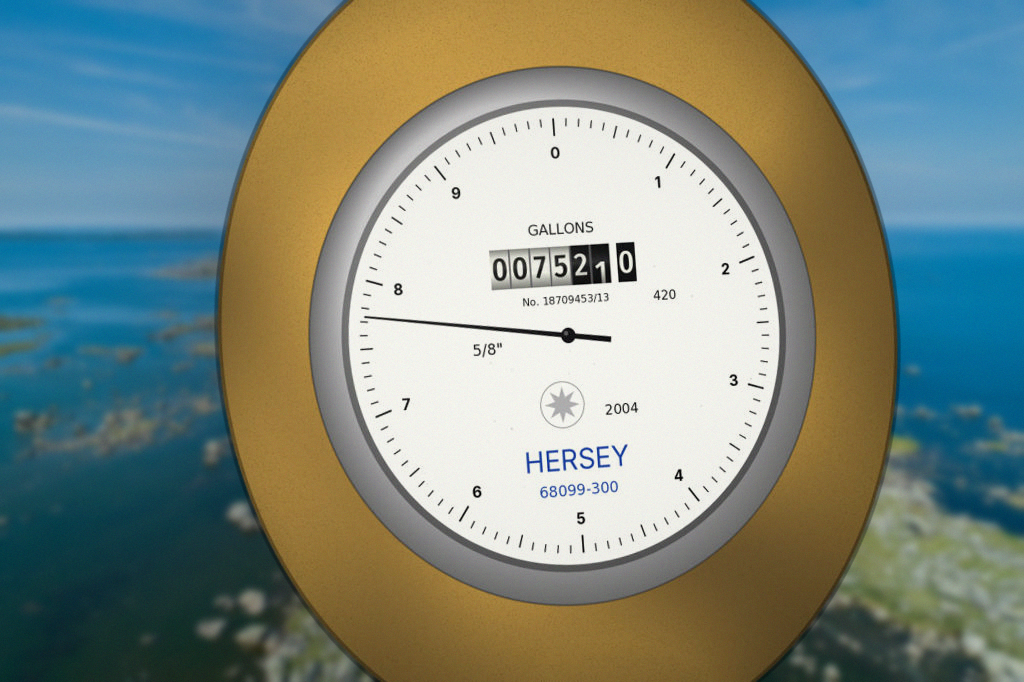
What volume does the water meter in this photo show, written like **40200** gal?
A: **75207.7** gal
